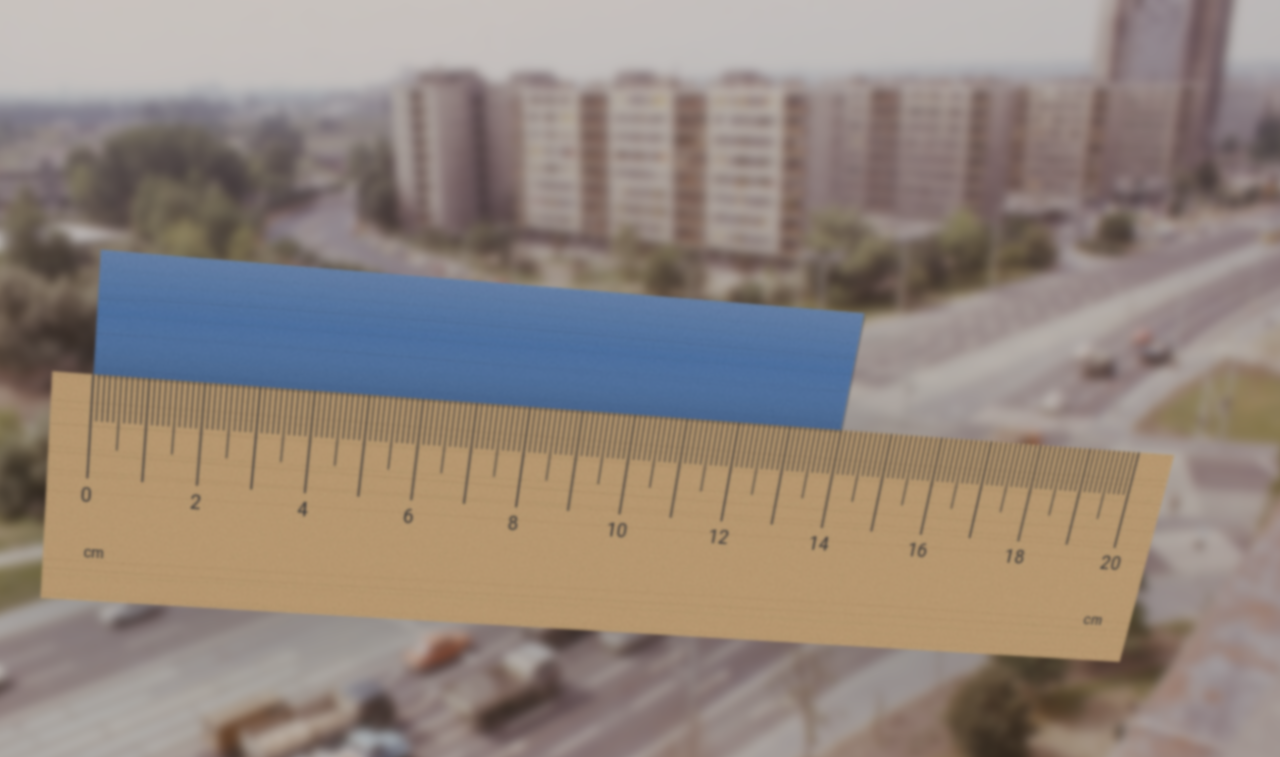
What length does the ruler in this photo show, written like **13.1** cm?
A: **14** cm
